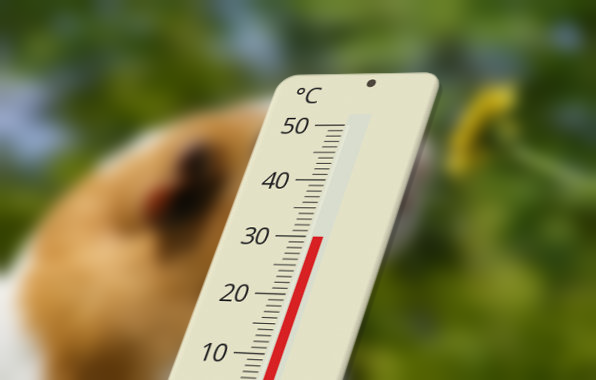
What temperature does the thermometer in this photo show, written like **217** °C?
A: **30** °C
